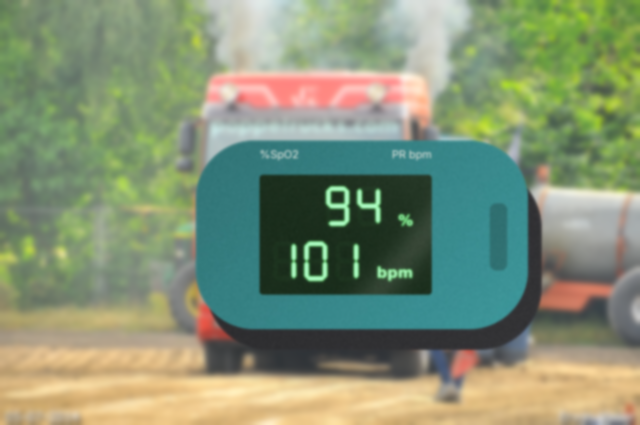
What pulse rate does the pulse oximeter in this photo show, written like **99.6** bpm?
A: **101** bpm
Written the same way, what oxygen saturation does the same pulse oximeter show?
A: **94** %
